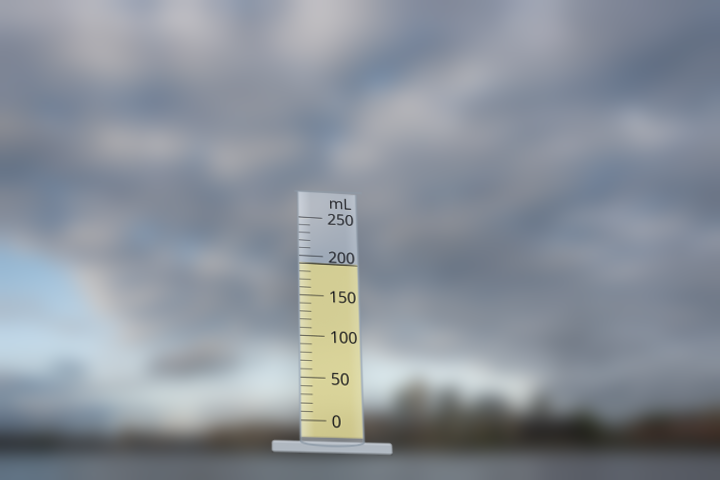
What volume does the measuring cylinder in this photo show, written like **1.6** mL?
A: **190** mL
